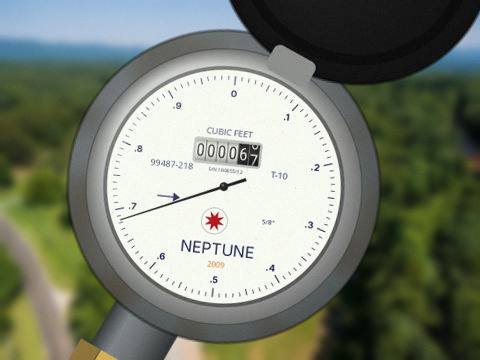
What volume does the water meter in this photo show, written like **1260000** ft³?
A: **66.68** ft³
